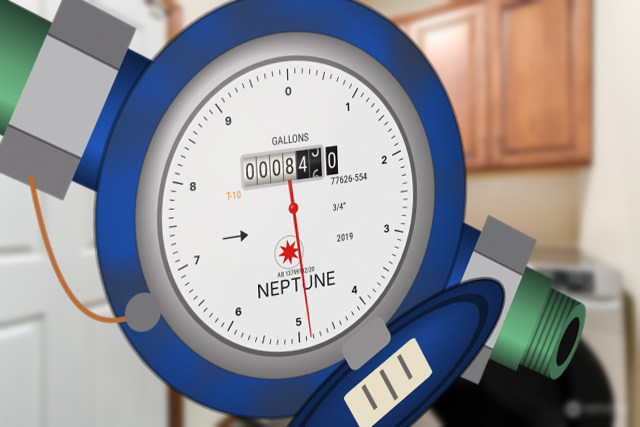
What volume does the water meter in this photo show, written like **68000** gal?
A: **8454.8** gal
